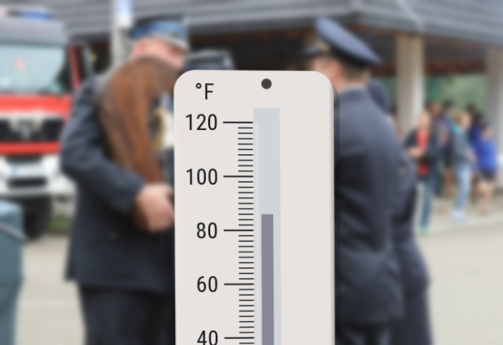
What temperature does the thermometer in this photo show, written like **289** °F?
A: **86** °F
